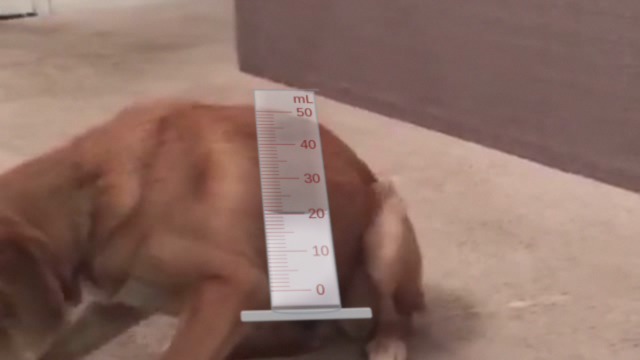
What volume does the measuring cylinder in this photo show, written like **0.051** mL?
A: **20** mL
